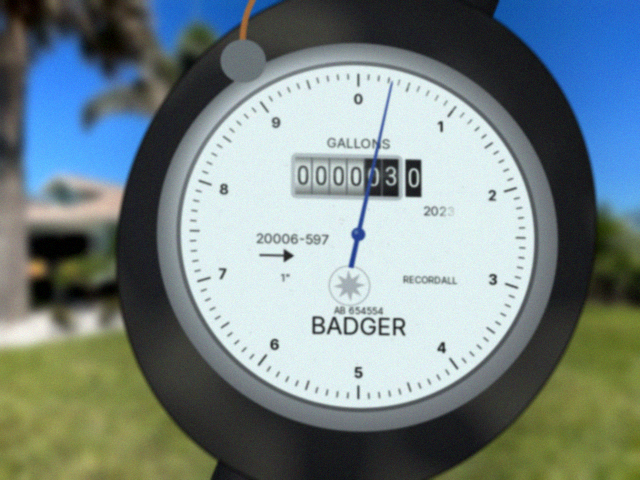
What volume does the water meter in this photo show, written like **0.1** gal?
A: **30.3** gal
